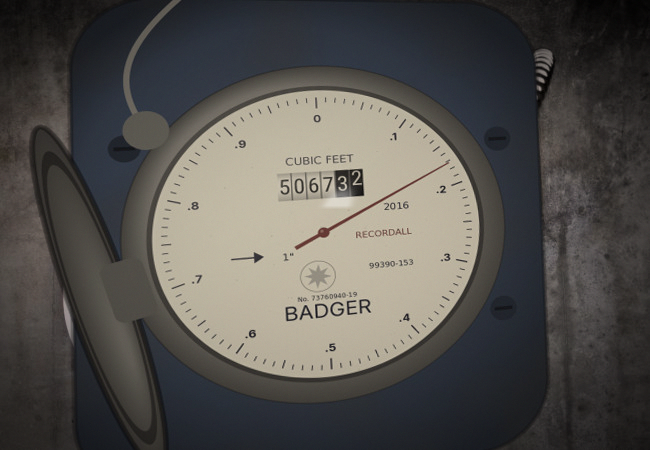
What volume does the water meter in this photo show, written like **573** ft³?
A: **506732.17** ft³
